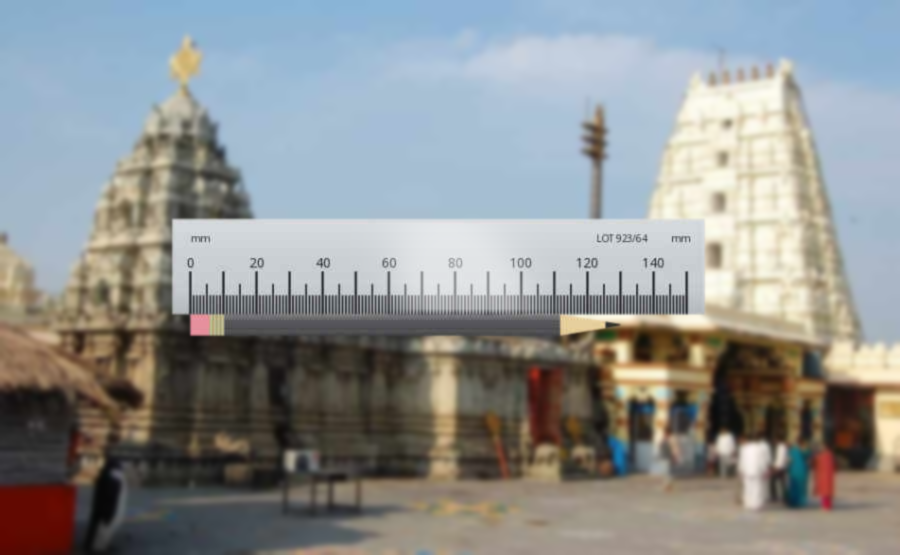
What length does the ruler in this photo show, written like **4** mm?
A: **130** mm
